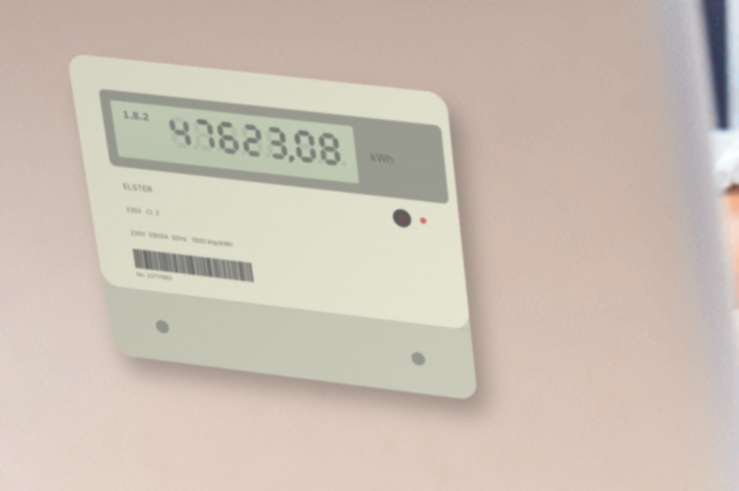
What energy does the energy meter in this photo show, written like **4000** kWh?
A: **47623.08** kWh
